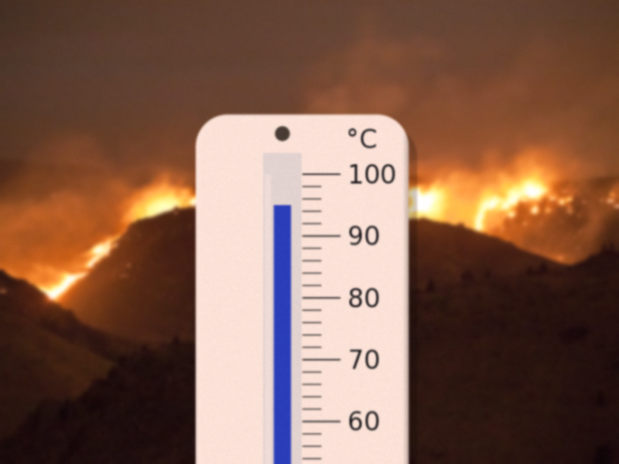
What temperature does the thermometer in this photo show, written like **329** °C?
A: **95** °C
